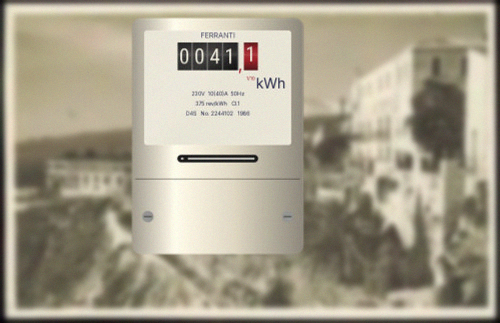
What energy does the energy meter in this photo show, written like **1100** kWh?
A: **41.1** kWh
